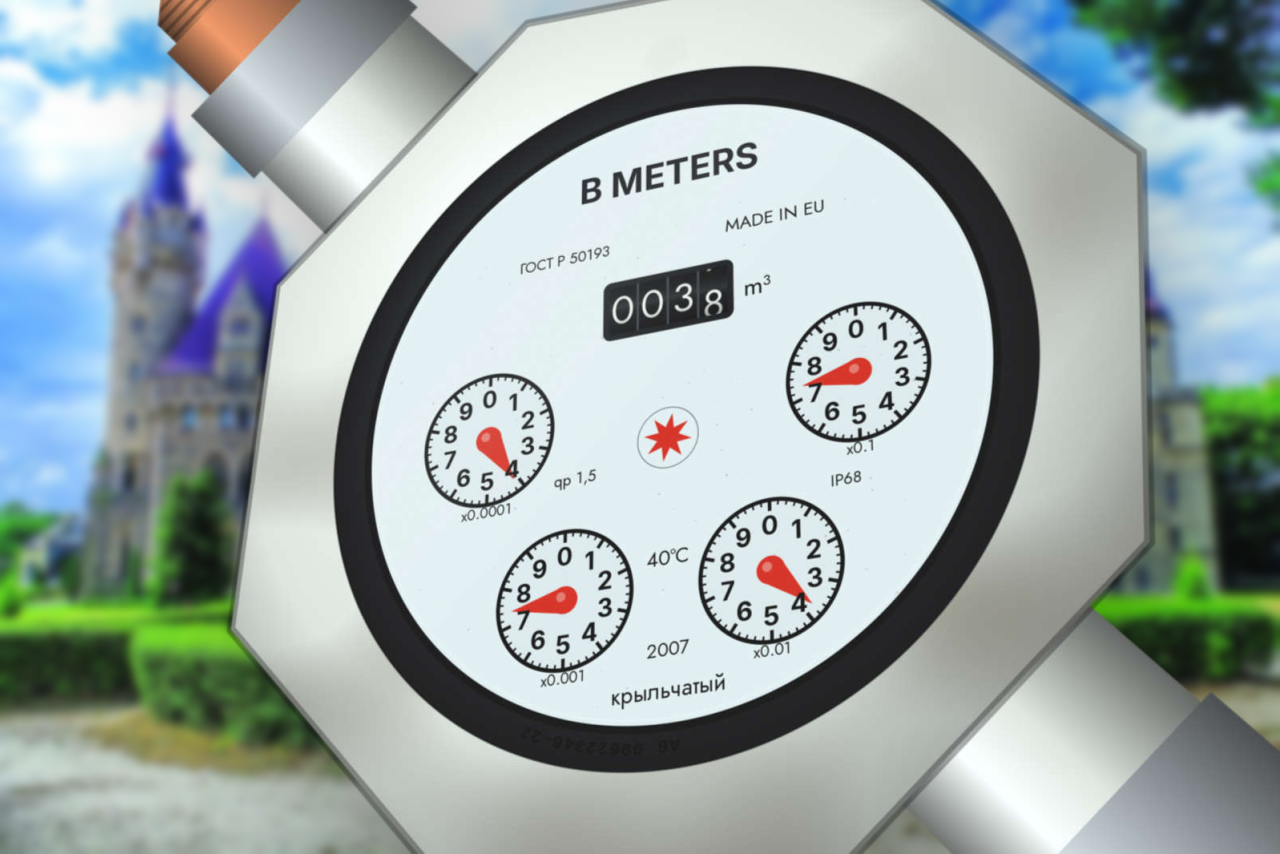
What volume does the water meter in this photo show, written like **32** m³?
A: **37.7374** m³
